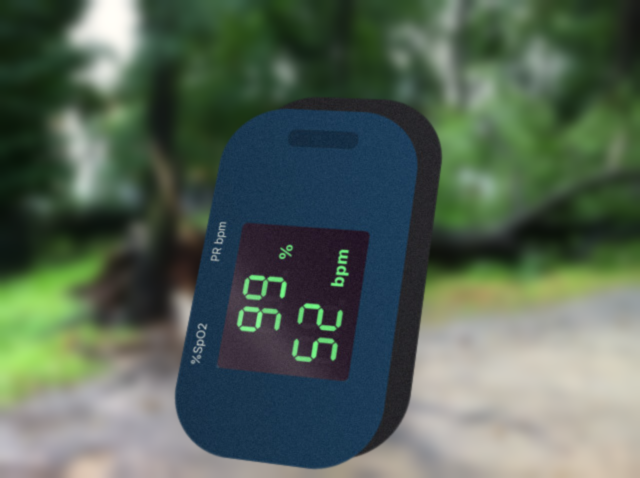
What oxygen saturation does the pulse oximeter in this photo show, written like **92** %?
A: **99** %
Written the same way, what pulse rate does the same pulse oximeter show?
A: **52** bpm
